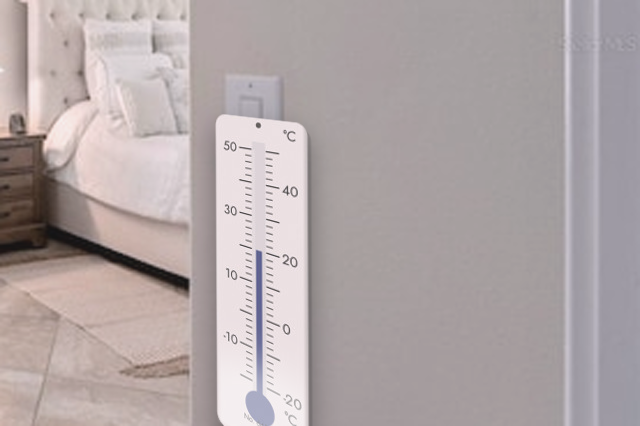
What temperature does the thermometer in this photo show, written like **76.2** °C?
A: **20** °C
